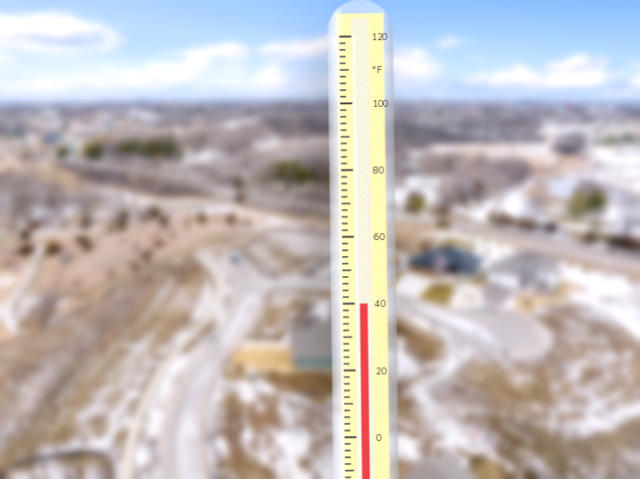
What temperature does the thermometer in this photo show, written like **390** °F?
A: **40** °F
